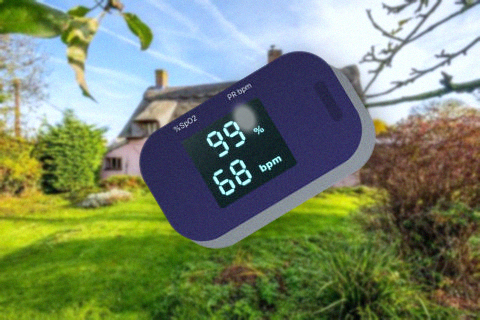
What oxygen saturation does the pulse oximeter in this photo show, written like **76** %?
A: **99** %
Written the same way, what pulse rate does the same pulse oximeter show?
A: **68** bpm
